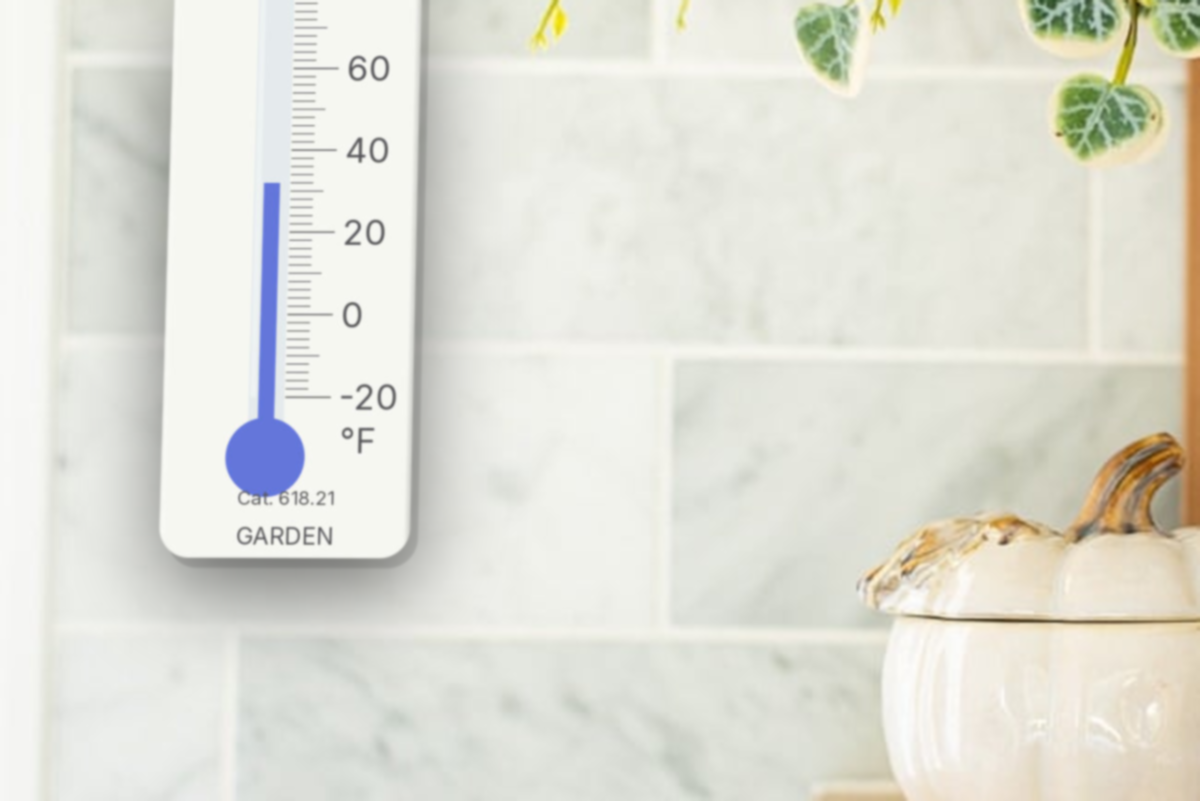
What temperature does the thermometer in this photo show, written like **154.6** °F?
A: **32** °F
